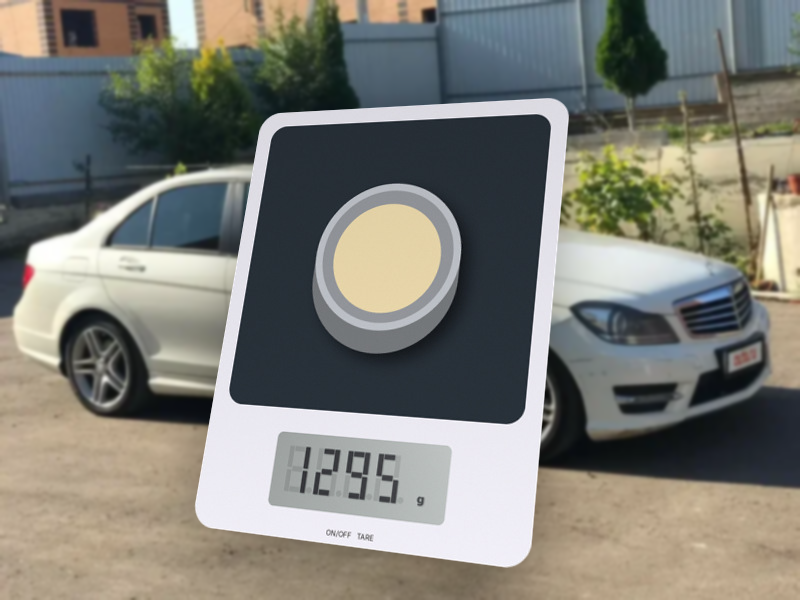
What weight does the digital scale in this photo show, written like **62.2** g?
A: **1295** g
